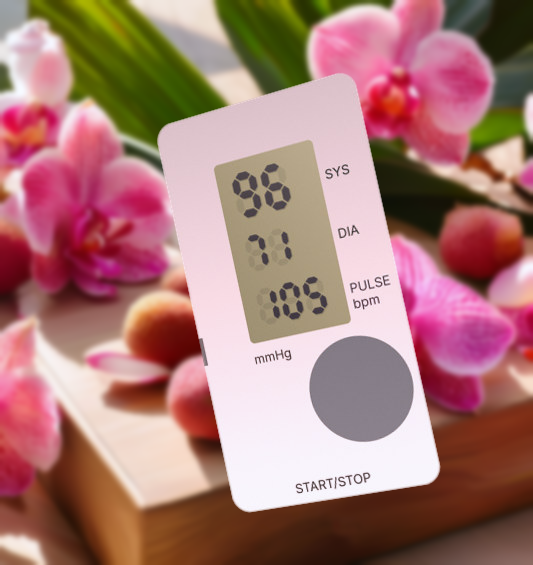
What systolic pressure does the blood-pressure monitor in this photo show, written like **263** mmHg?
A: **96** mmHg
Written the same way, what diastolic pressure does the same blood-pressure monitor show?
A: **71** mmHg
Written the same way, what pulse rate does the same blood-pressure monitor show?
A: **105** bpm
